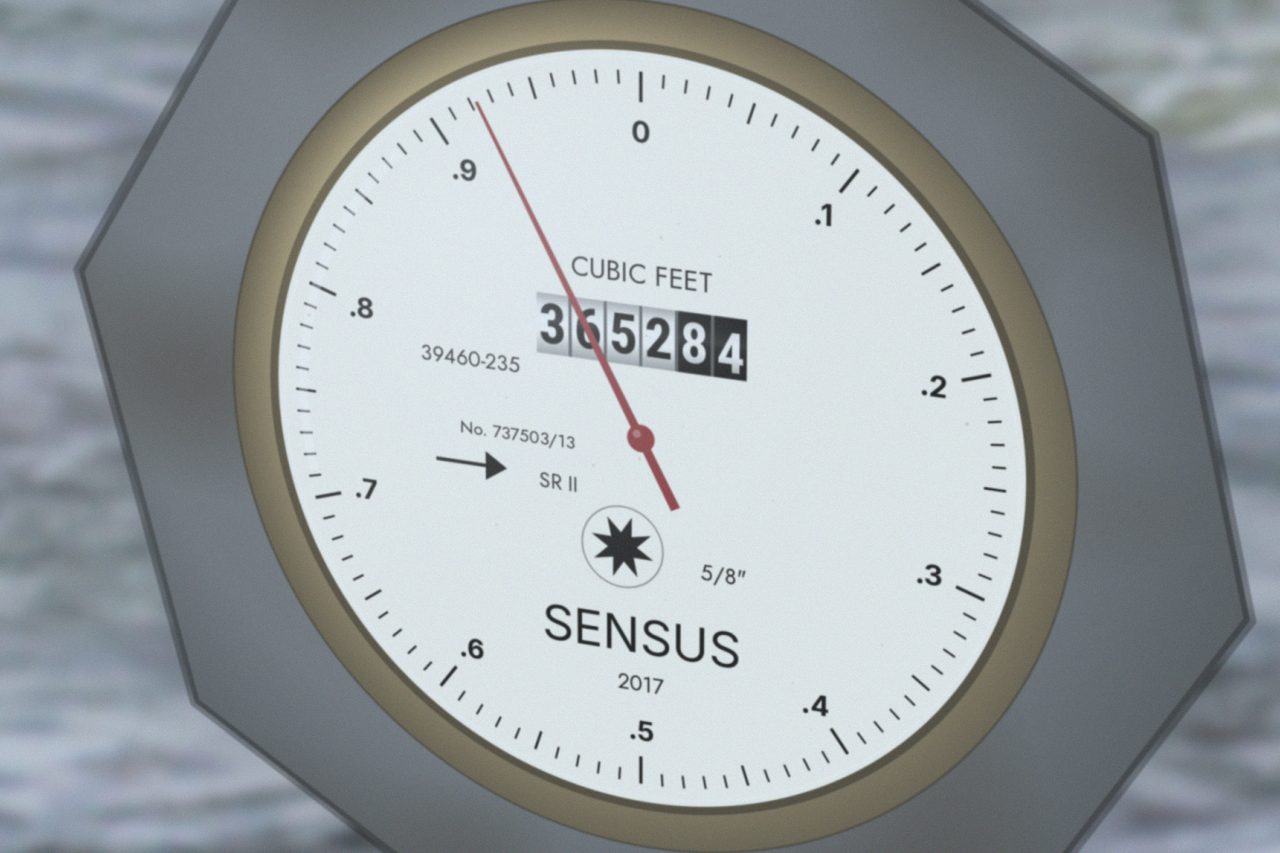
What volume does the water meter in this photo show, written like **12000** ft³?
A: **365283.92** ft³
